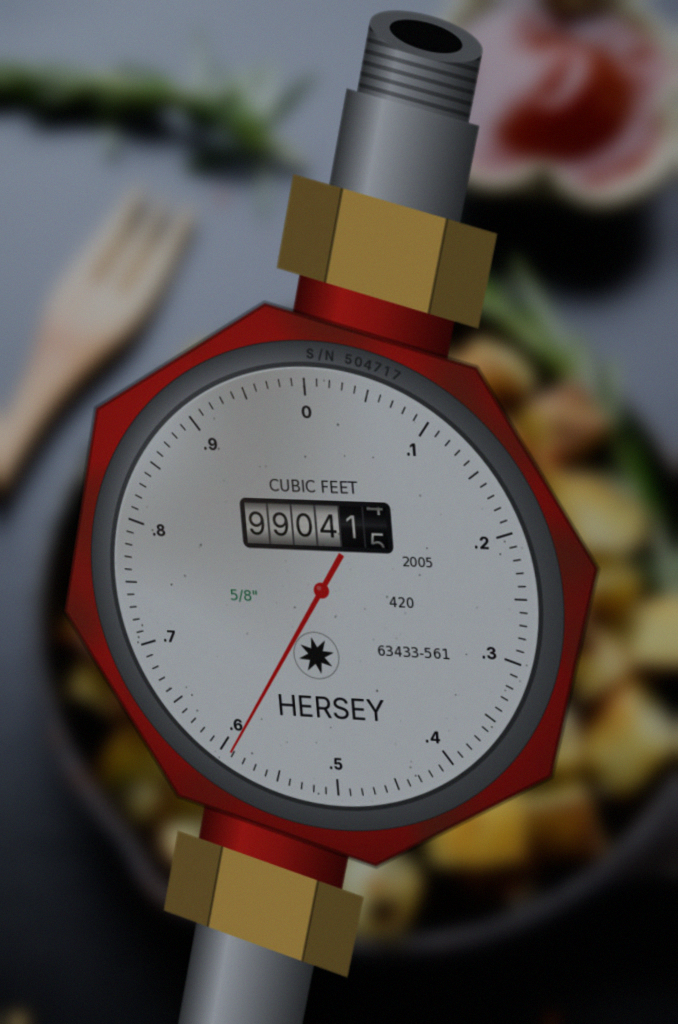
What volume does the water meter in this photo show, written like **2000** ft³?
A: **990414.59** ft³
